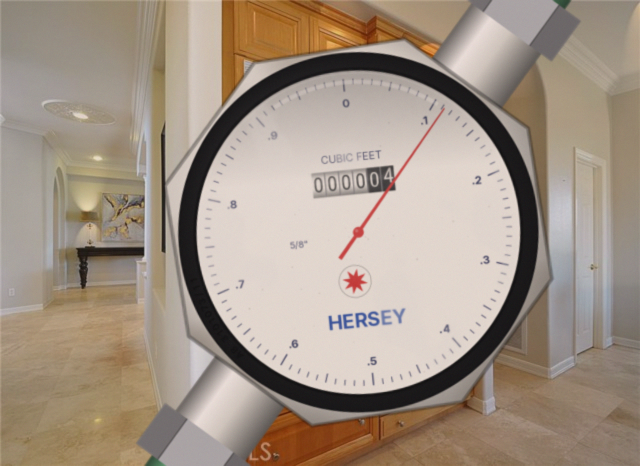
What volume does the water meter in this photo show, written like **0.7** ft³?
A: **4.11** ft³
